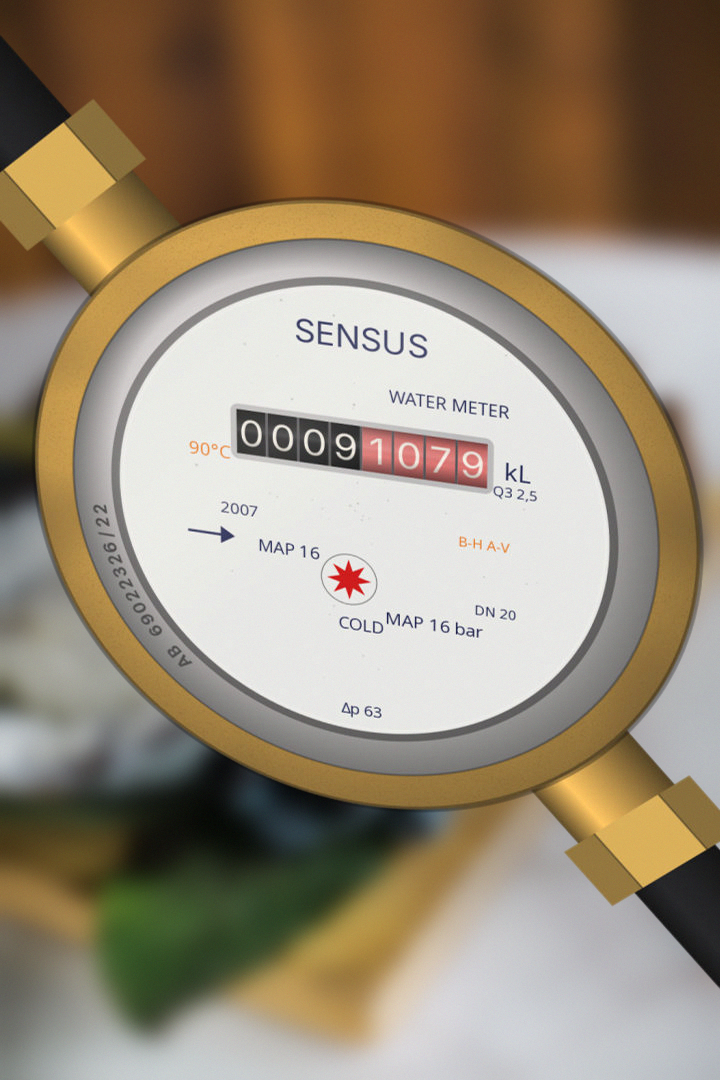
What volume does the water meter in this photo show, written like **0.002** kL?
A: **9.1079** kL
